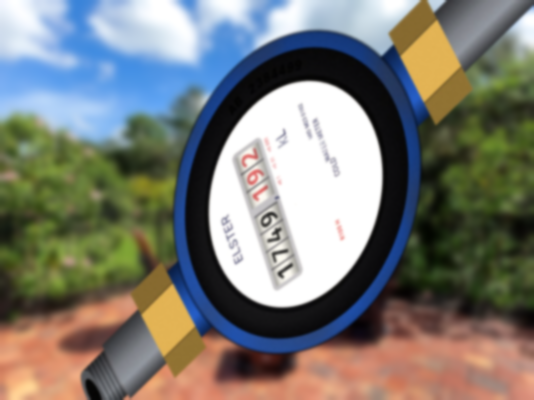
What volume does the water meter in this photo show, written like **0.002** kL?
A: **1749.192** kL
